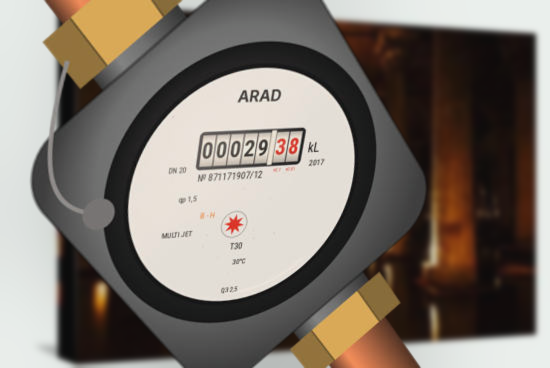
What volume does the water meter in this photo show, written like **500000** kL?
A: **29.38** kL
